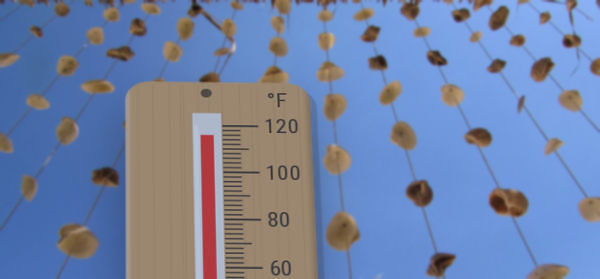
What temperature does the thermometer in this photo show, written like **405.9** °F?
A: **116** °F
